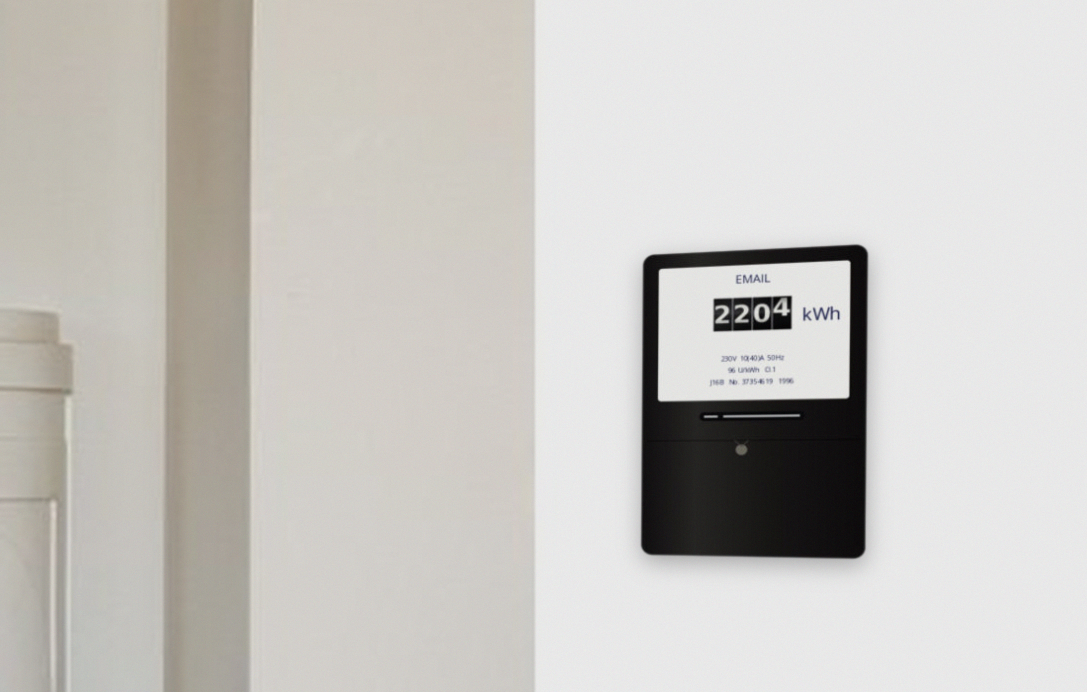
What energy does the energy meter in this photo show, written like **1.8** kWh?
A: **2204** kWh
